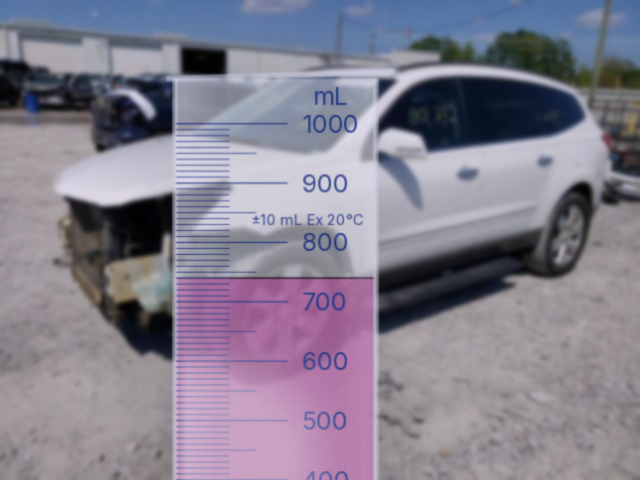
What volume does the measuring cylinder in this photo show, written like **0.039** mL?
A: **740** mL
